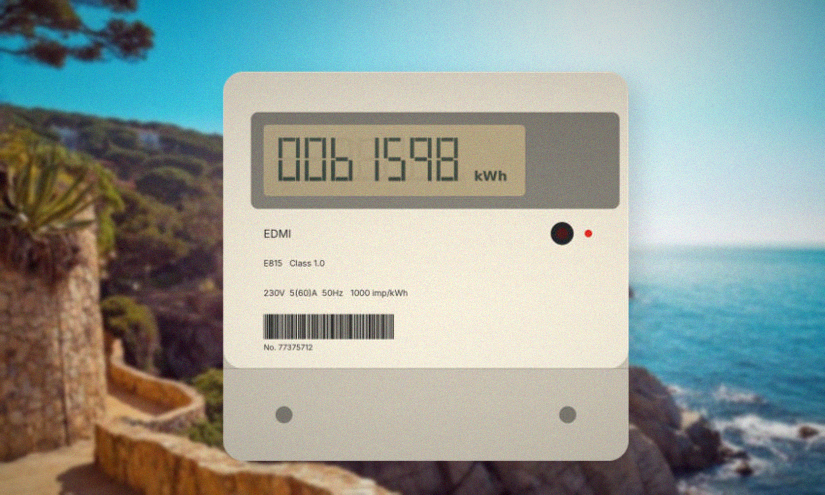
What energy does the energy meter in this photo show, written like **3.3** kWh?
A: **61598** kWh
